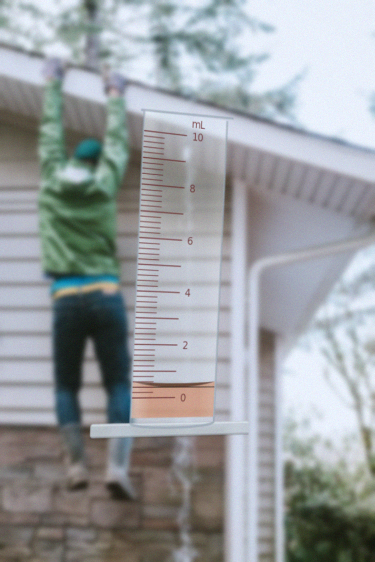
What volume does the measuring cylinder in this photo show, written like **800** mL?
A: **0.4** mL
